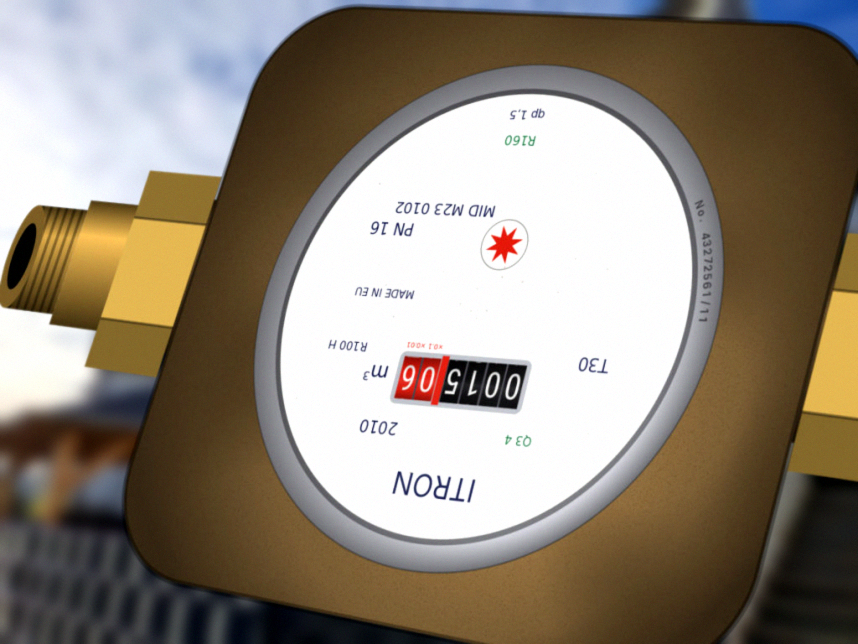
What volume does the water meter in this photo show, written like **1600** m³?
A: **15.06** m³
